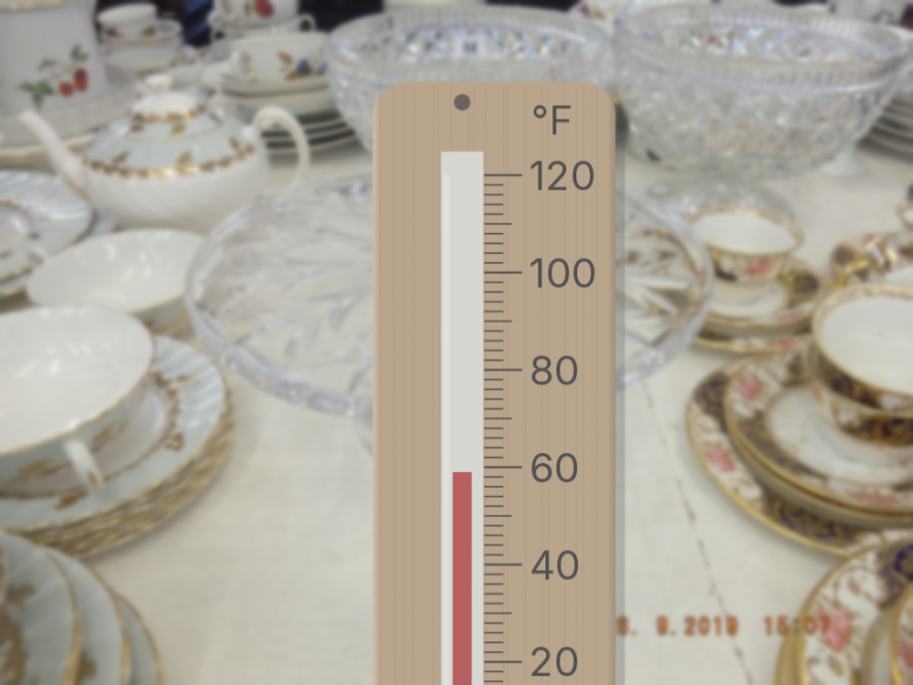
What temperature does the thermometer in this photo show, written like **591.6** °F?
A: **59** °F
